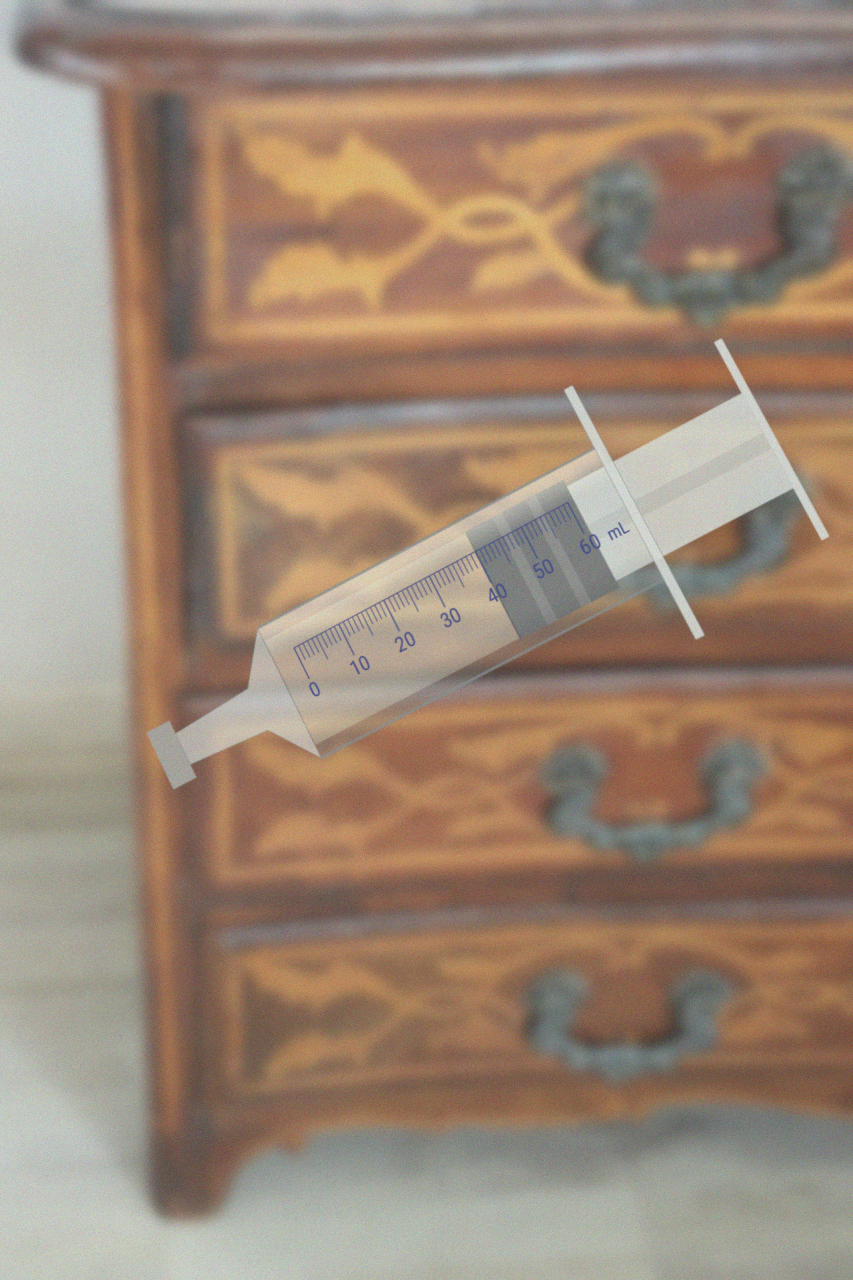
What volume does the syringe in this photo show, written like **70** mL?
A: **40** mL
